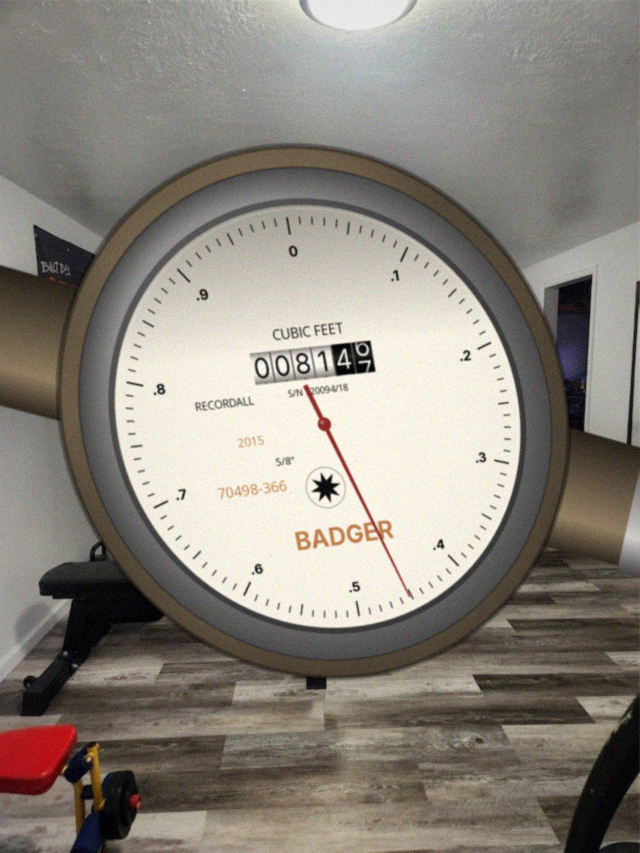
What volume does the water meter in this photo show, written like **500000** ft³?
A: **8146.45** ft³
